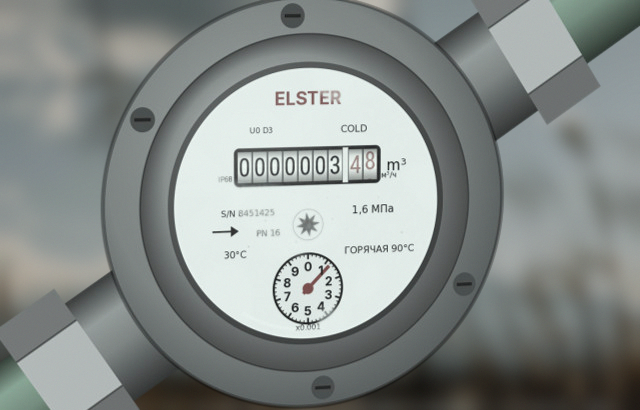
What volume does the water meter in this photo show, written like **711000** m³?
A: **3.481** m³
